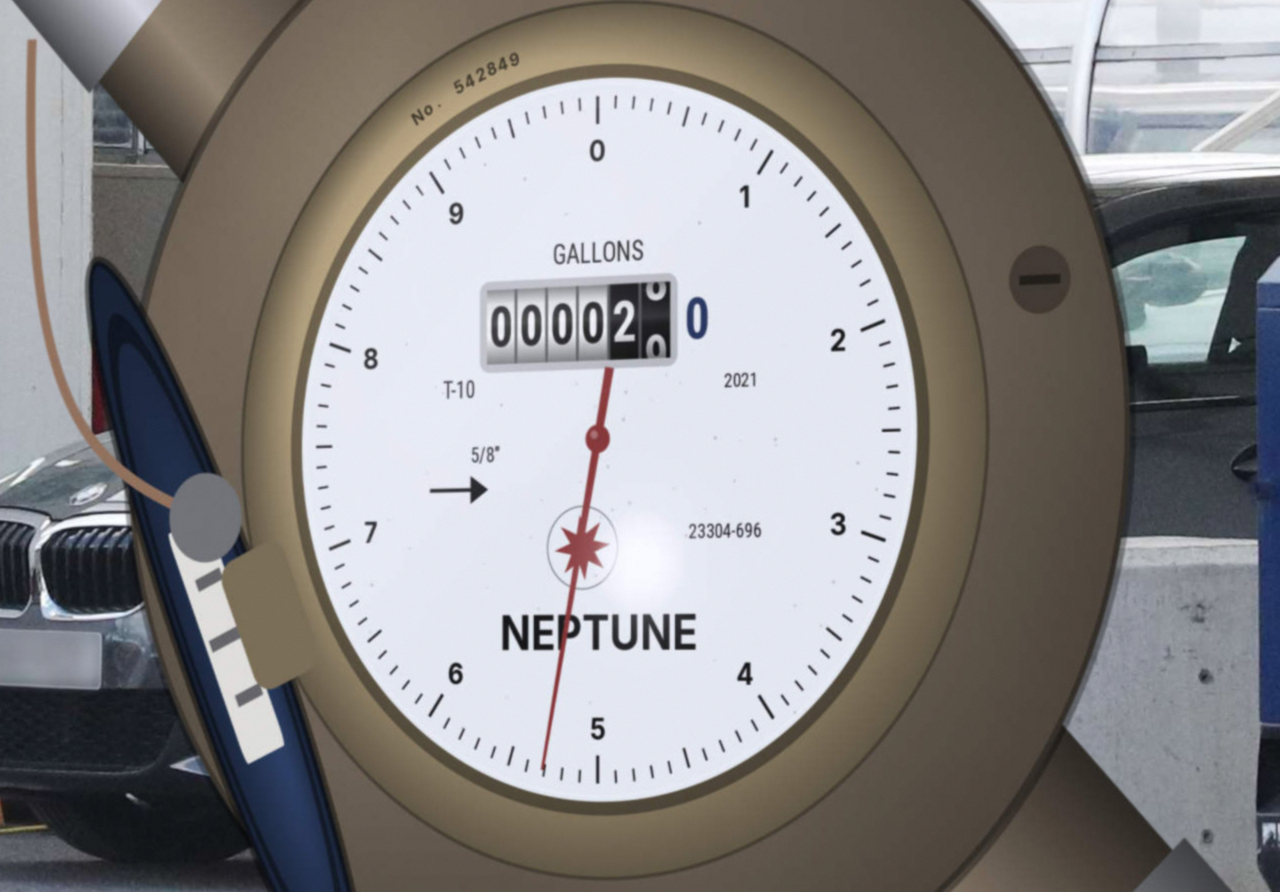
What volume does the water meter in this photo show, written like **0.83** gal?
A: **285.3** gal
